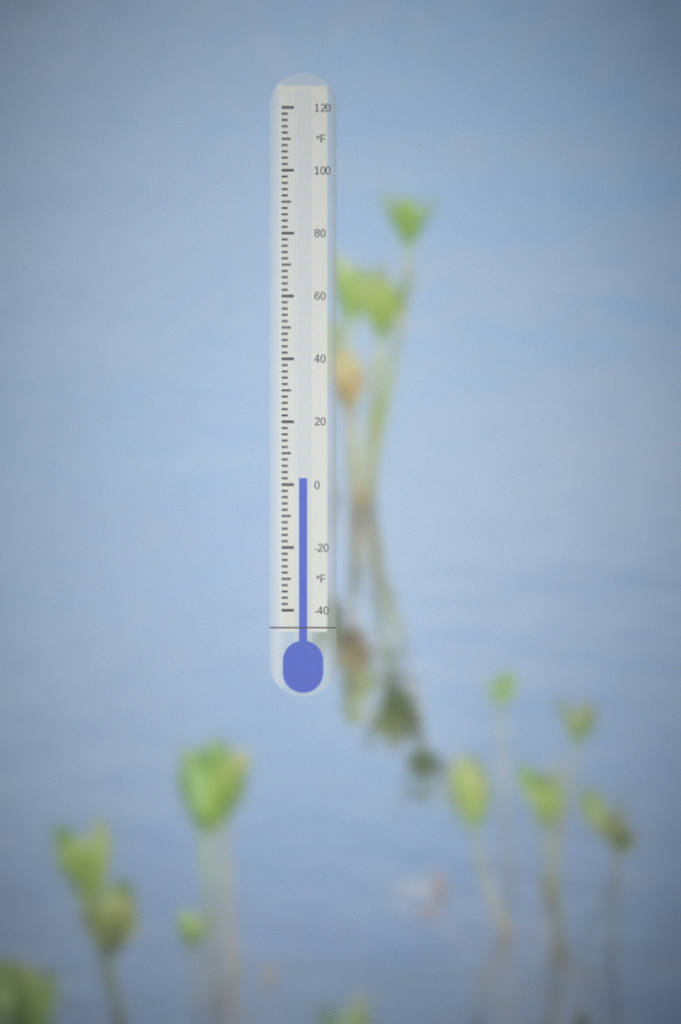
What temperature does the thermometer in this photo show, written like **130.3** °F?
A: **2** °F
